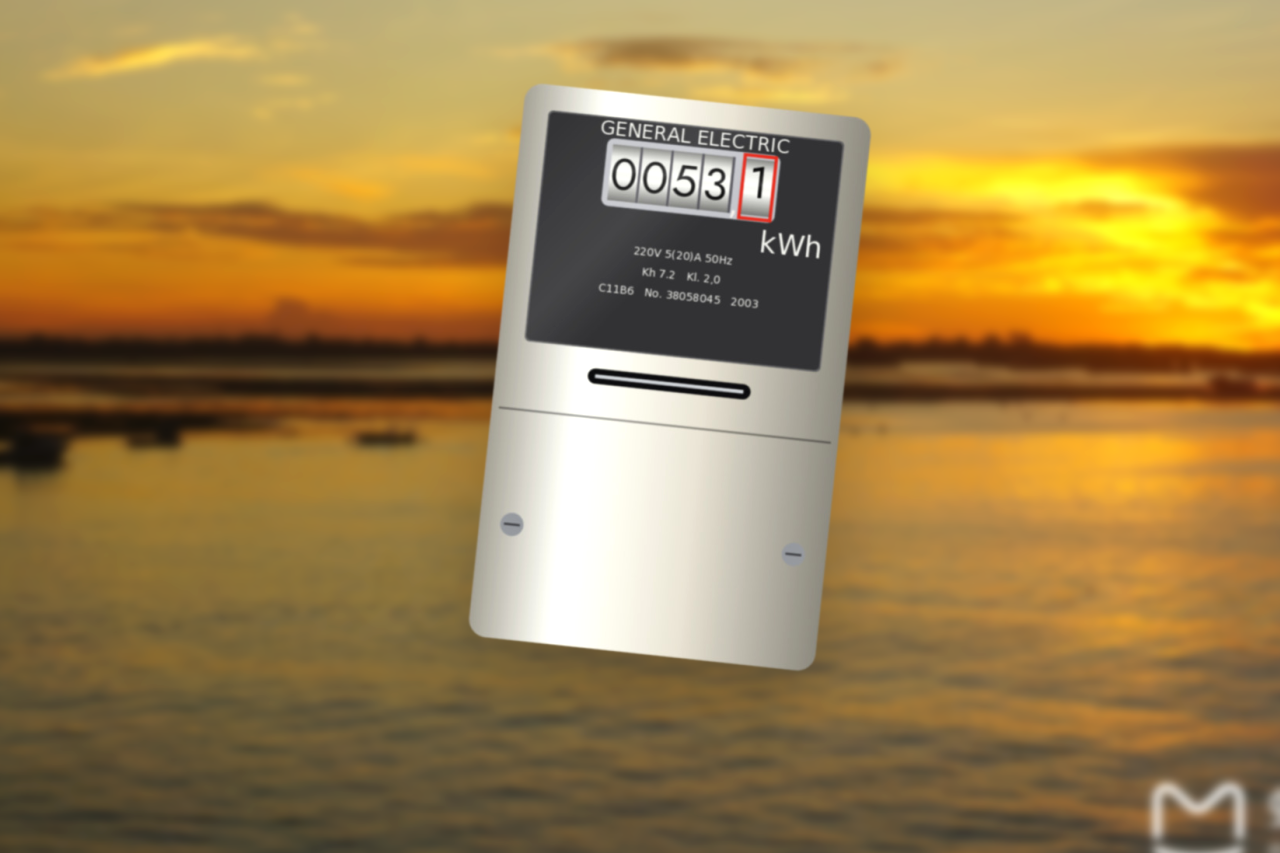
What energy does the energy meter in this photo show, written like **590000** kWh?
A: **53.1** kWh
